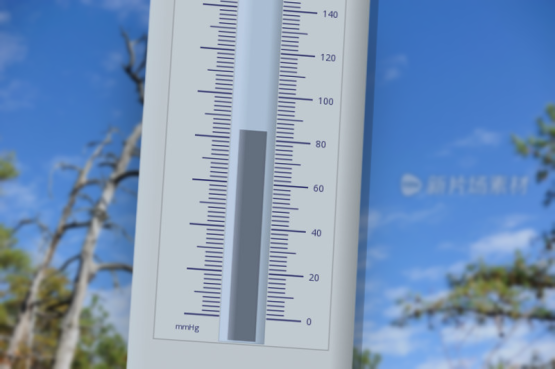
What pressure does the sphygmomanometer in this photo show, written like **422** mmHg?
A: **84** mmHg
